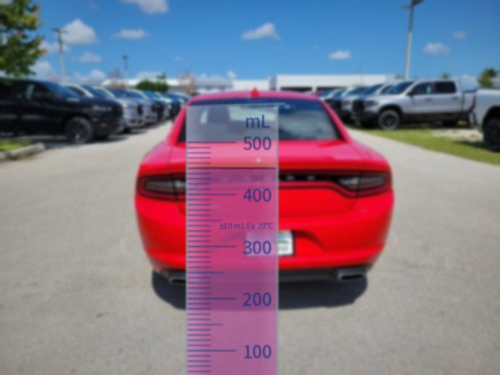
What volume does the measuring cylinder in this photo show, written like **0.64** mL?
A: **450** mL
